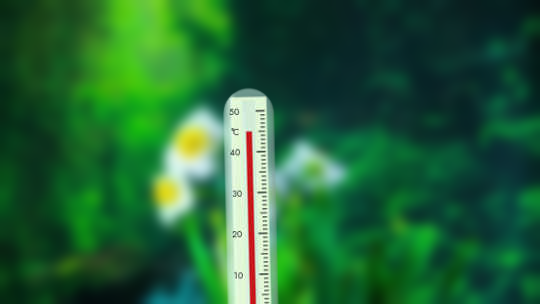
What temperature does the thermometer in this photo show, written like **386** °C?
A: **45** °C
